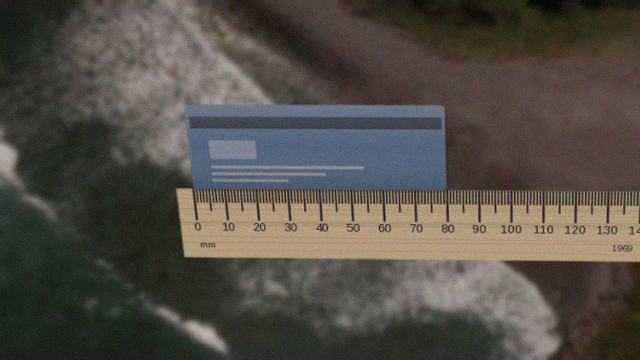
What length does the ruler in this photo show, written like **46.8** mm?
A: **80** mm
